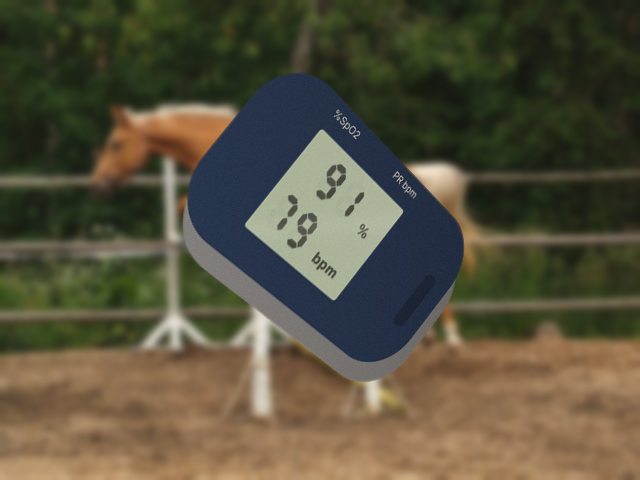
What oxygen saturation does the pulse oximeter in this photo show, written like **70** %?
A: **91** %
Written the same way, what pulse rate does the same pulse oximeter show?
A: **79** bpm
